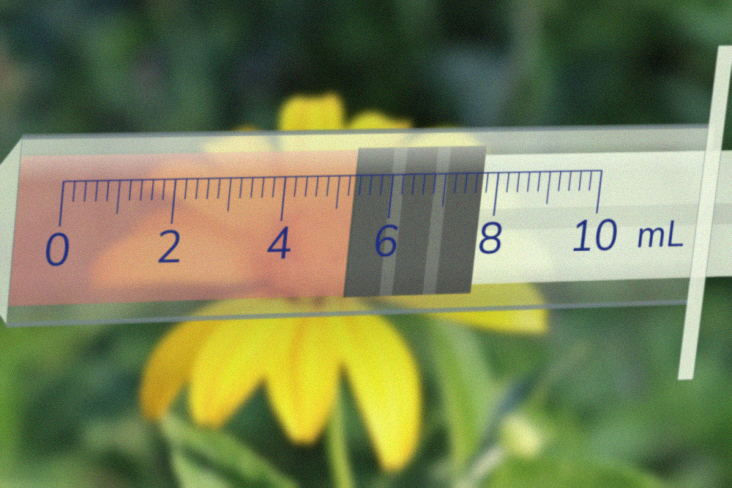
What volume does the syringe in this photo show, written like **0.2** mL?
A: **5.3** mL
